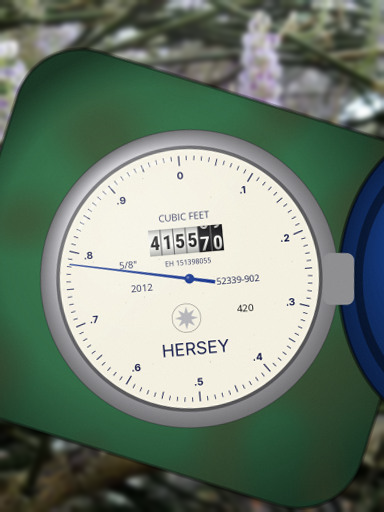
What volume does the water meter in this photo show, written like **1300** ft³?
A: **415569.78** ft³
